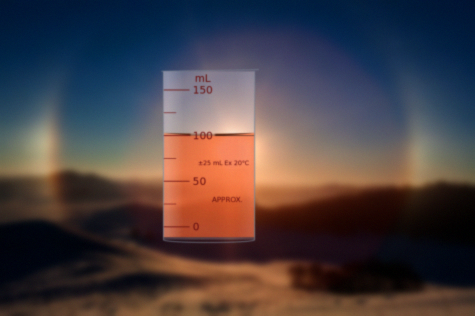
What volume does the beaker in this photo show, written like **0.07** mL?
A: **100** mL
